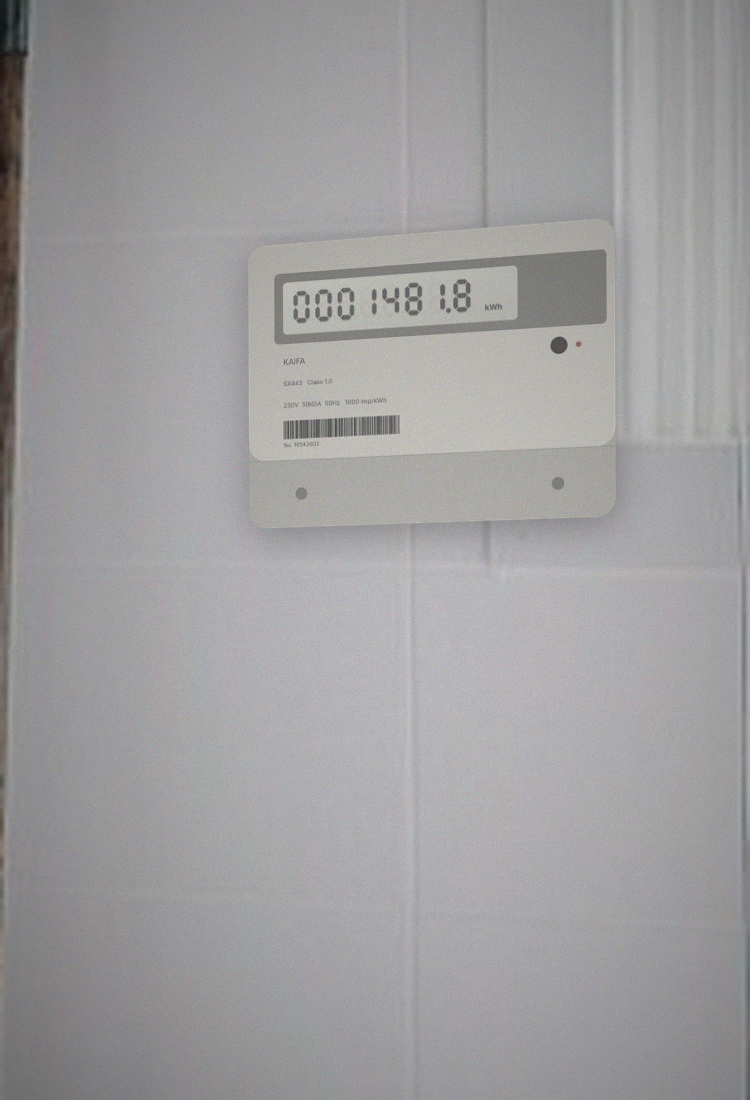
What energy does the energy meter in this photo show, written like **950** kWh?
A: **1481.8** kWh
